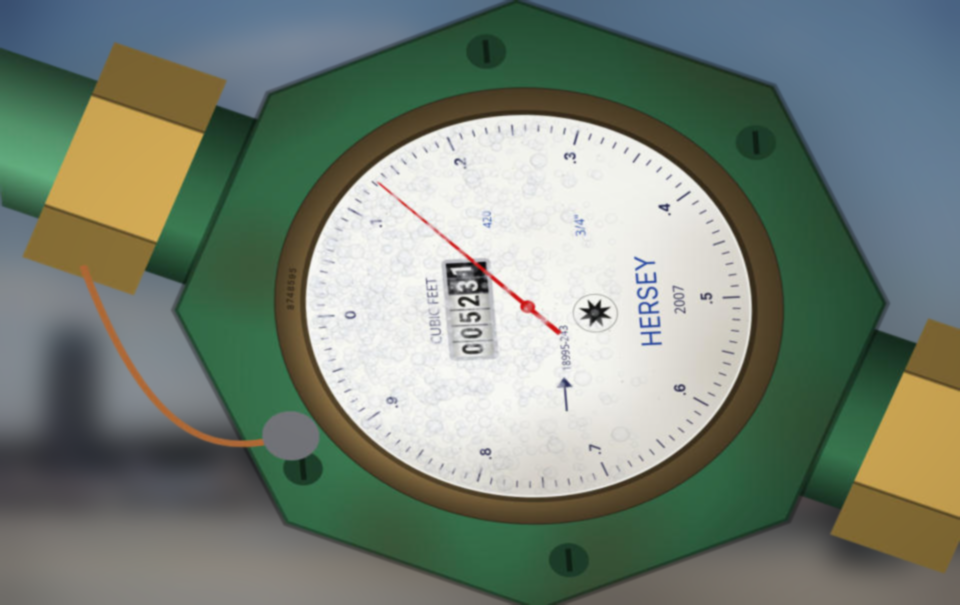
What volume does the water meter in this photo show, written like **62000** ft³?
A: **5231.13** ft³
